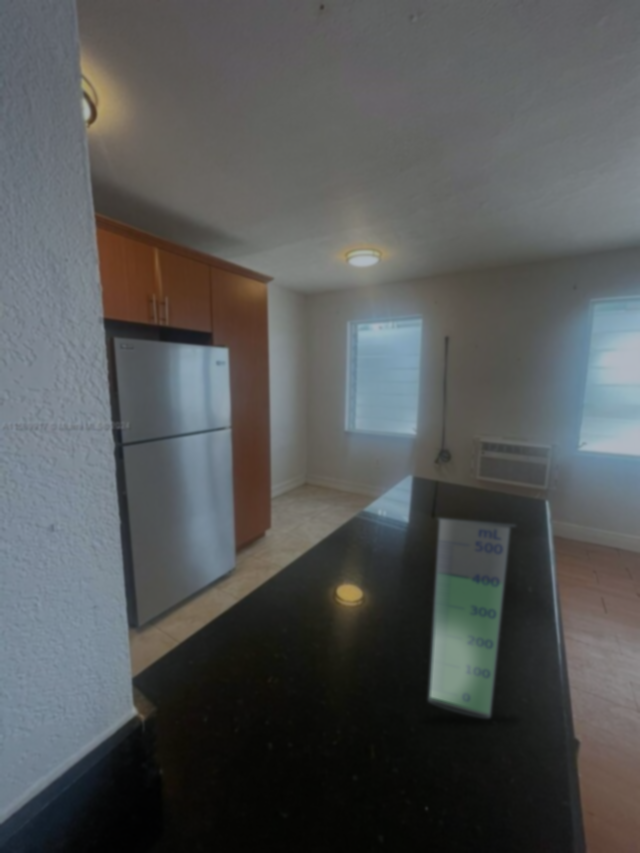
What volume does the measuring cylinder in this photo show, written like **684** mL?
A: **400** mL
